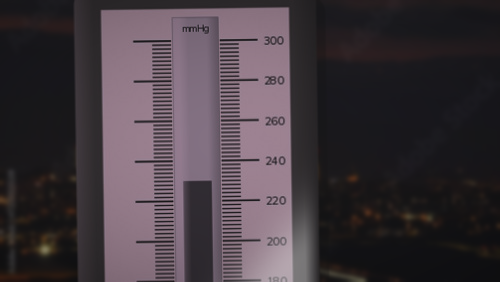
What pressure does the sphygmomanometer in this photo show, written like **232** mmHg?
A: **230** mmHg
